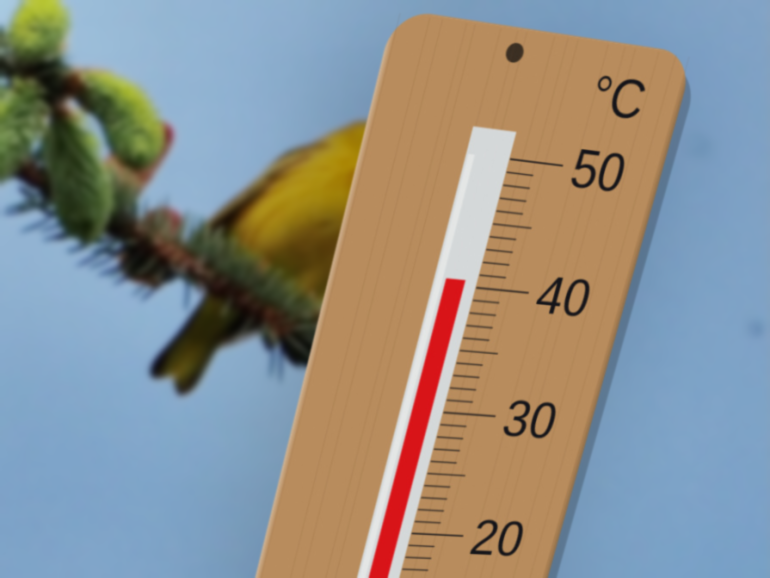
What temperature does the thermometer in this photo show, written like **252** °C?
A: **40.5** °C
